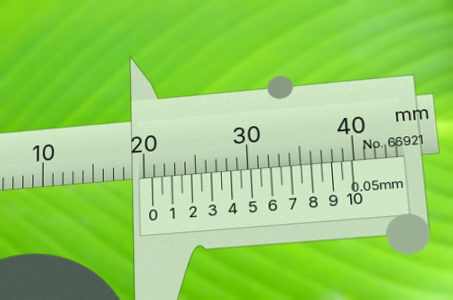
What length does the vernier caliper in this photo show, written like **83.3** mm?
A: **20.8** mm
